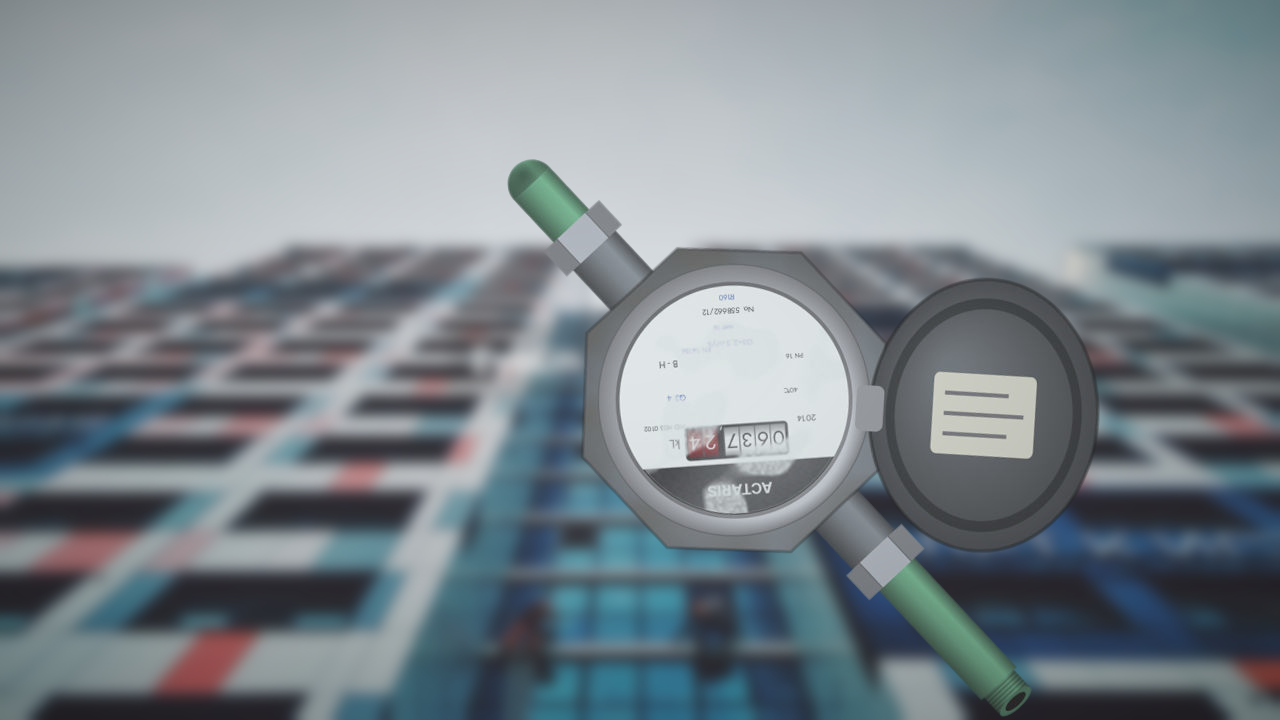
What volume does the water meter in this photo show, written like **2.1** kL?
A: **637.24** kL
